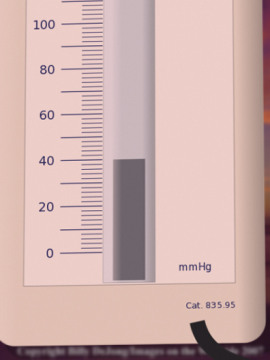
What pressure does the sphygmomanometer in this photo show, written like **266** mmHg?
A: **40** mmHg
